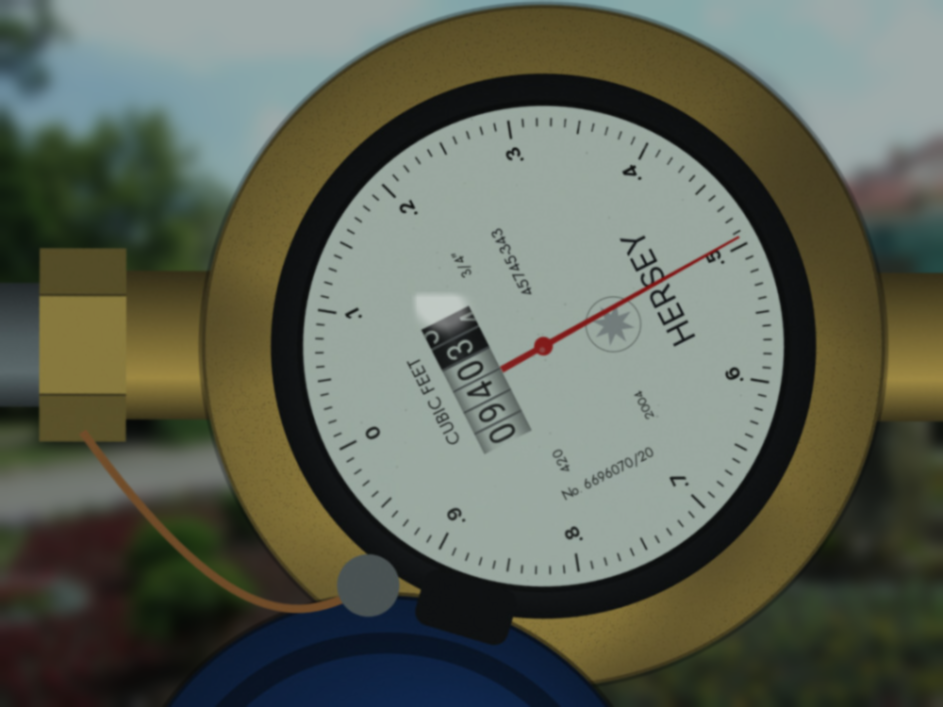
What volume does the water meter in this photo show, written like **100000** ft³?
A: **94033.49** ft³
